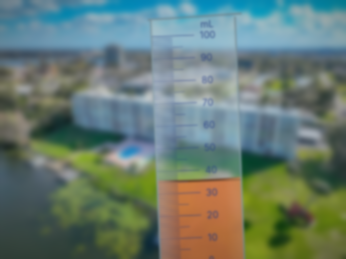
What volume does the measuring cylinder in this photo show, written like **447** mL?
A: **35** mL
